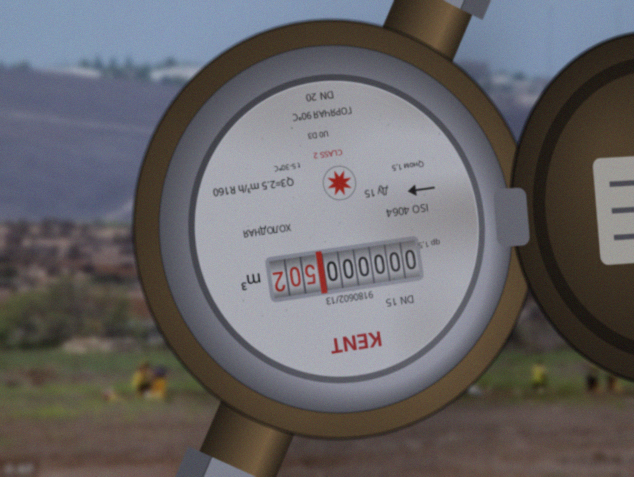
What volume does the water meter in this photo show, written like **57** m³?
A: **0.502** m³
